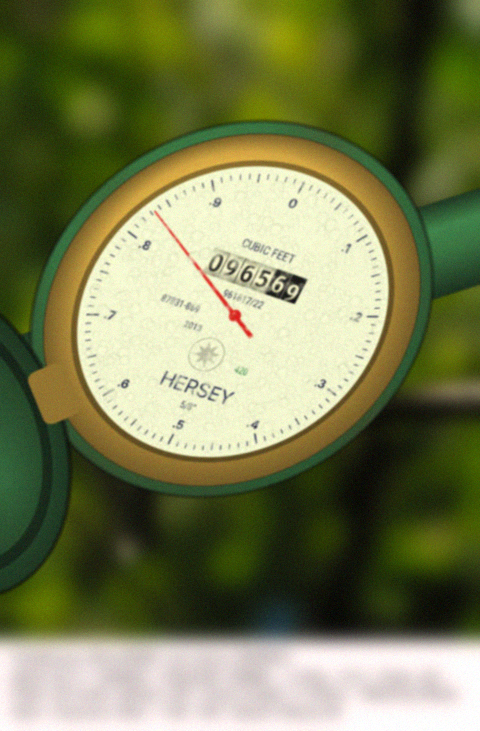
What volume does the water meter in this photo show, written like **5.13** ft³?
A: **96568.83** ft³
